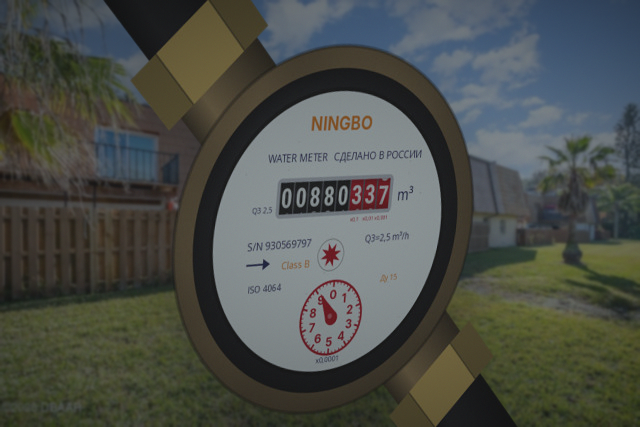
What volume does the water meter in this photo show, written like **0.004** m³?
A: **880.3369** m³
